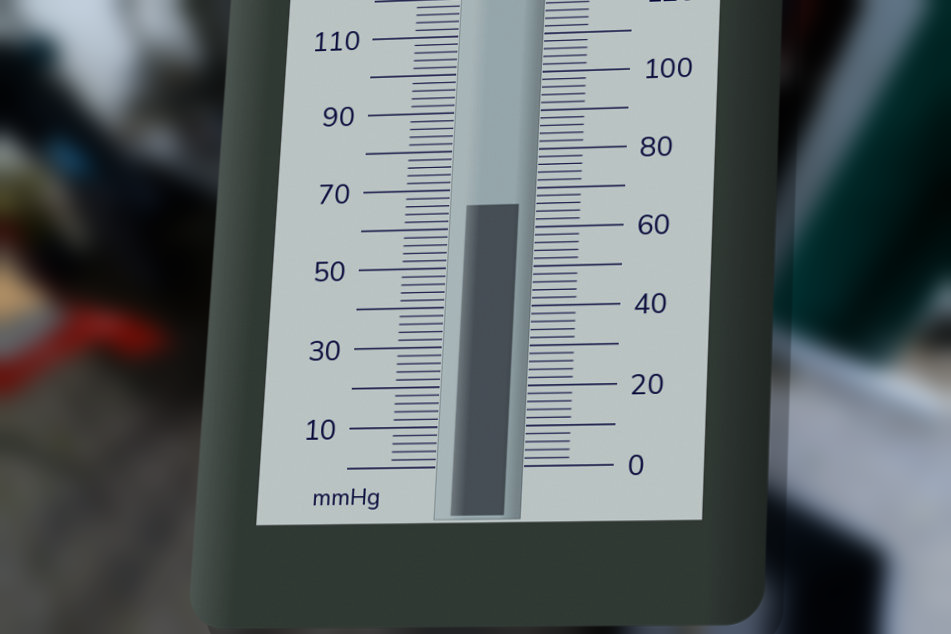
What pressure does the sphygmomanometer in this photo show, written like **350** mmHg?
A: **66** mmHg
